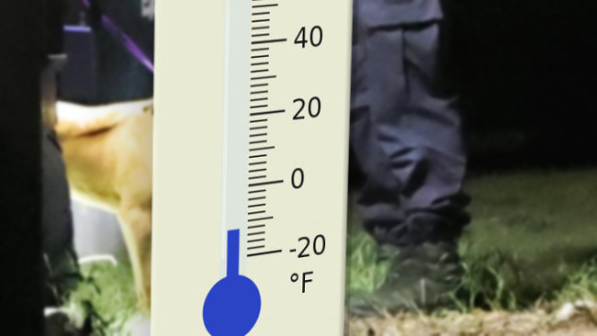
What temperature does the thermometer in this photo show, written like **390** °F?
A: **-12** °F
